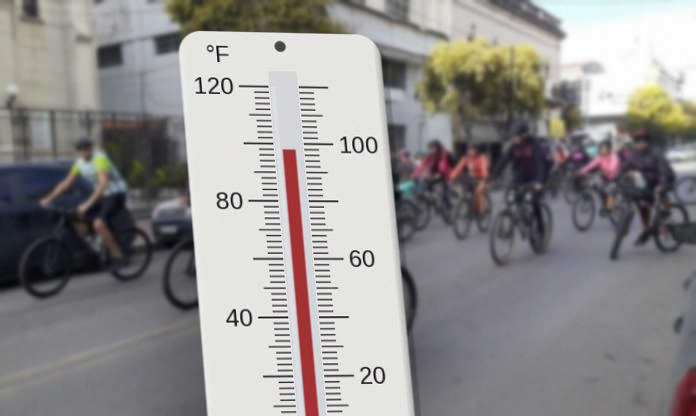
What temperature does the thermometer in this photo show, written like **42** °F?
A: **98** °F
